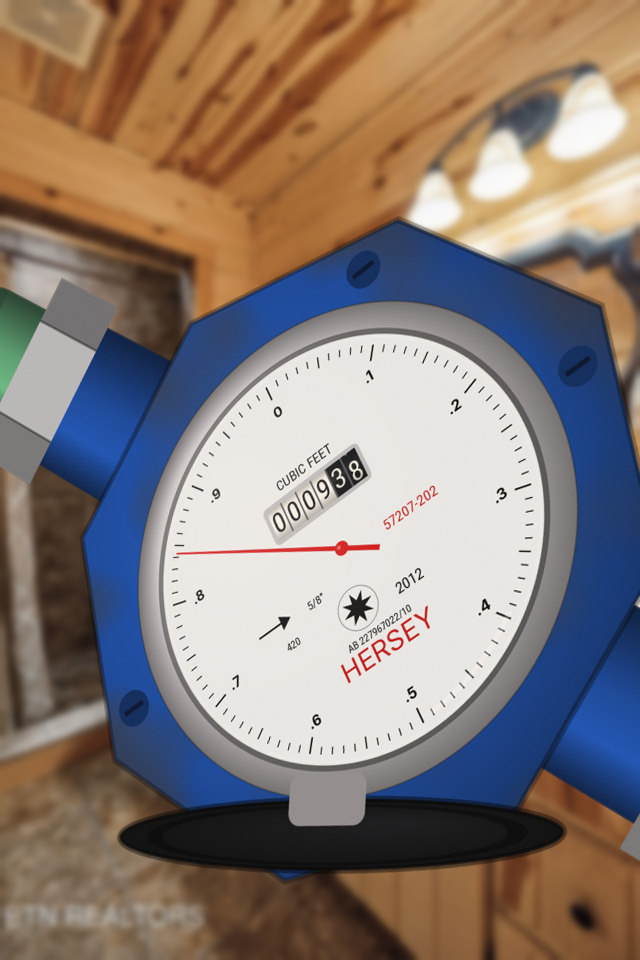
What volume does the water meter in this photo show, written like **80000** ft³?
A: **937.84** ft³
